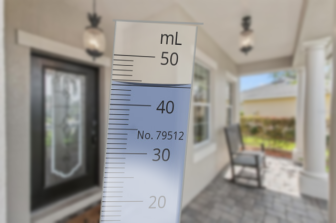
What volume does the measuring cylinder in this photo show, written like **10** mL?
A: **44** mL
